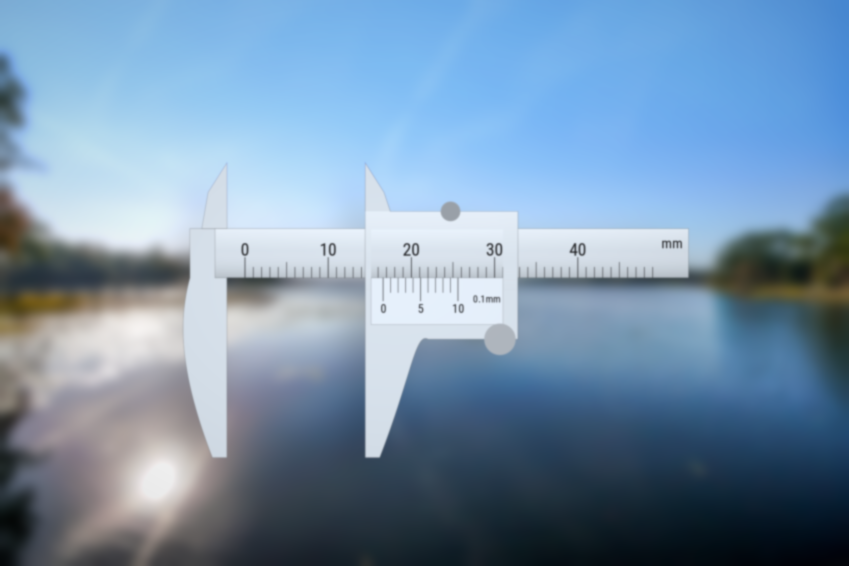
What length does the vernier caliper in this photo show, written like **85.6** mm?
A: **16.6** mm
